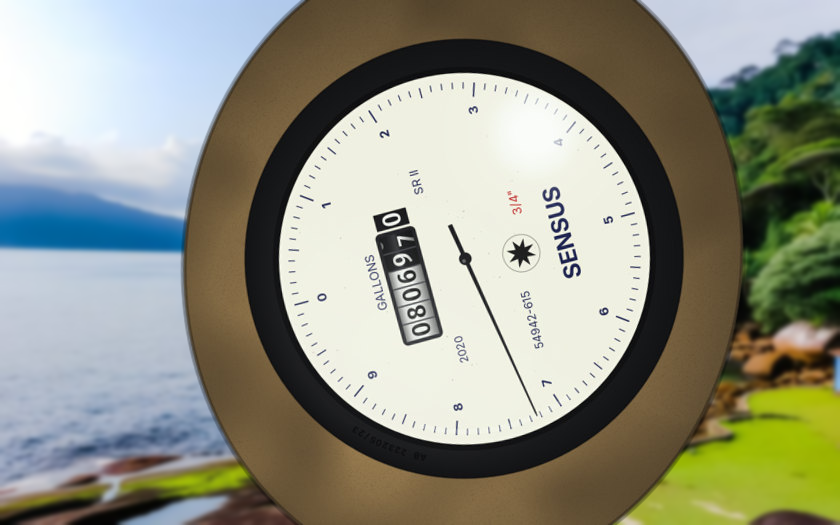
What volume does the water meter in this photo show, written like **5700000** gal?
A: **806967.2** gal
